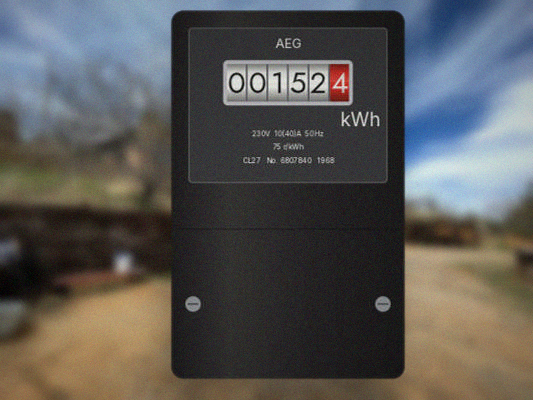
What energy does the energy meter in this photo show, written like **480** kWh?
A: **152.4** kWh
